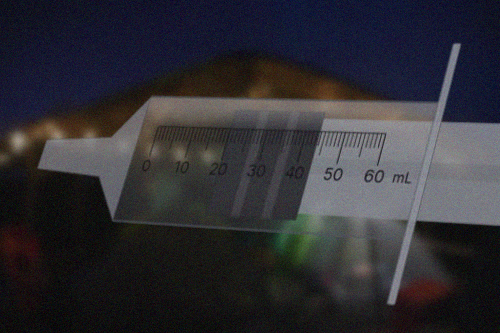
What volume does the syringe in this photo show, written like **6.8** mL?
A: **20** mL
